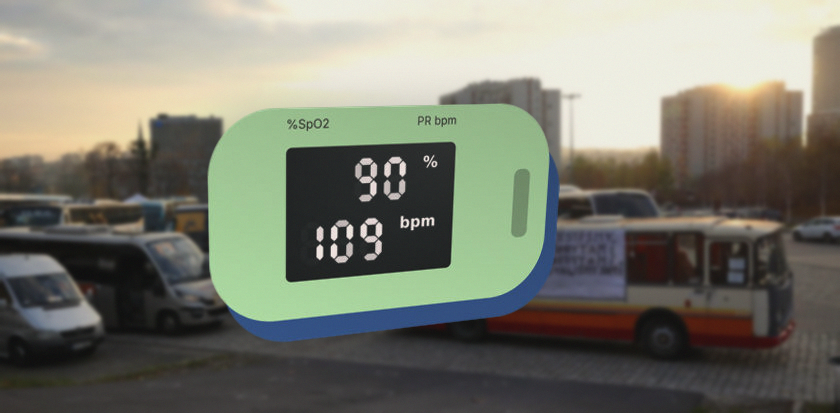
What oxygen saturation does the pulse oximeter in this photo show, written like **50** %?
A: **90** %
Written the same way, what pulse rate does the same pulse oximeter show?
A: **109** bpm
